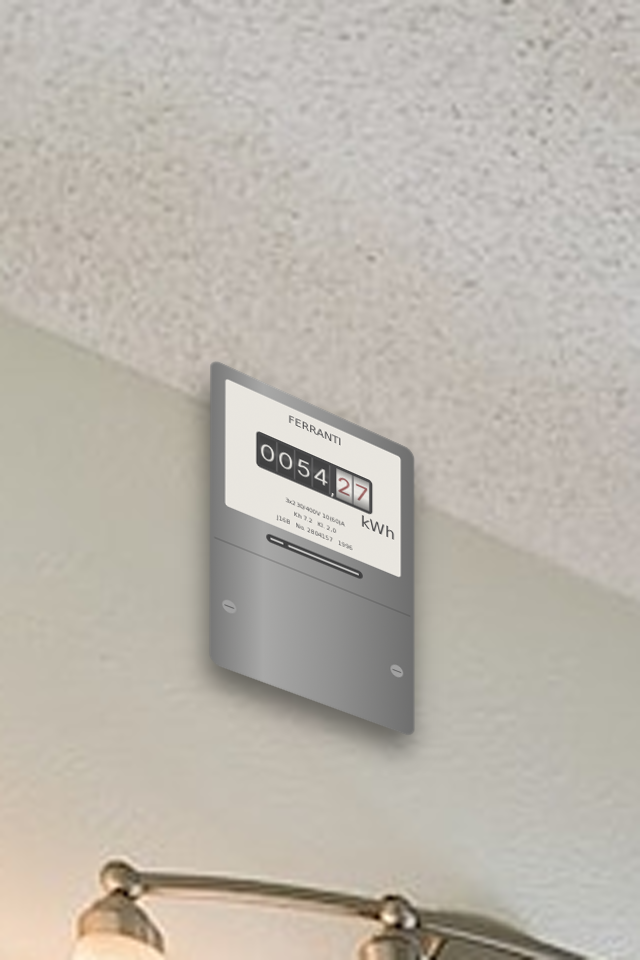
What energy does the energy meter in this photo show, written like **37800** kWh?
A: **54.27** kWh
